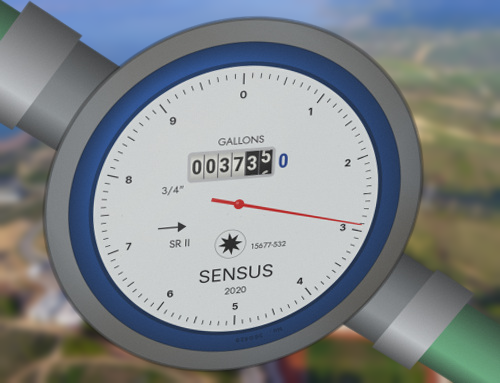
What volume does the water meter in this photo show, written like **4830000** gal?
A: **37352.9** gal
